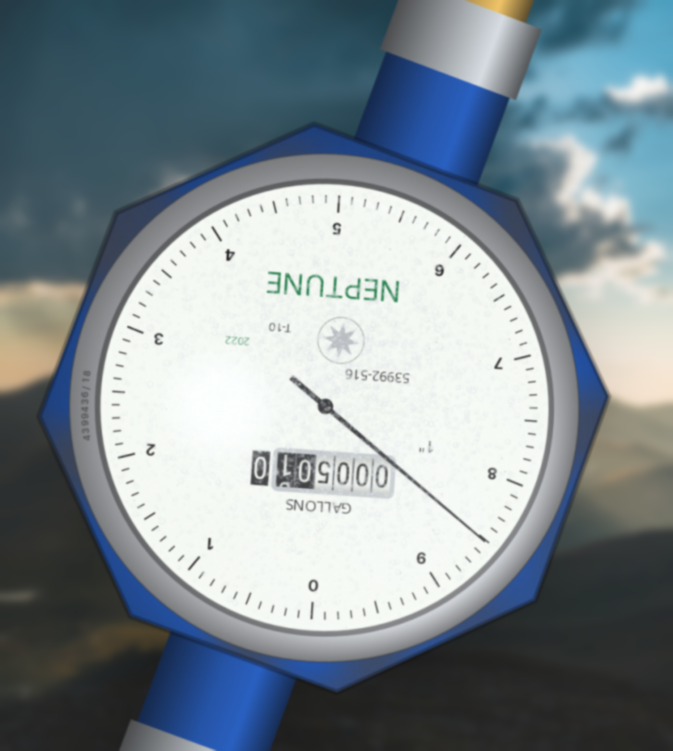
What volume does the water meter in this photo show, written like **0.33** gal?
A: **5008.5** gal
